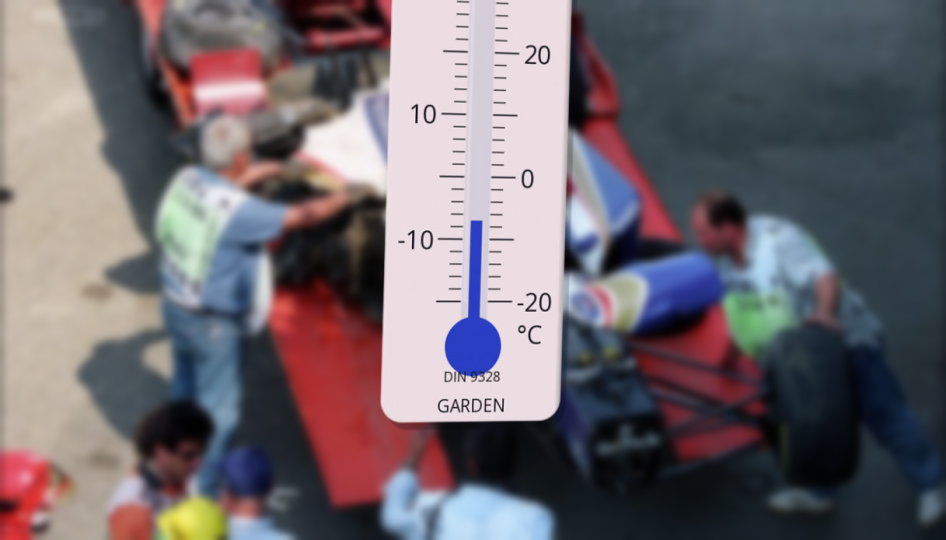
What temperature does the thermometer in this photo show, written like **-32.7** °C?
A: **-7** °C
